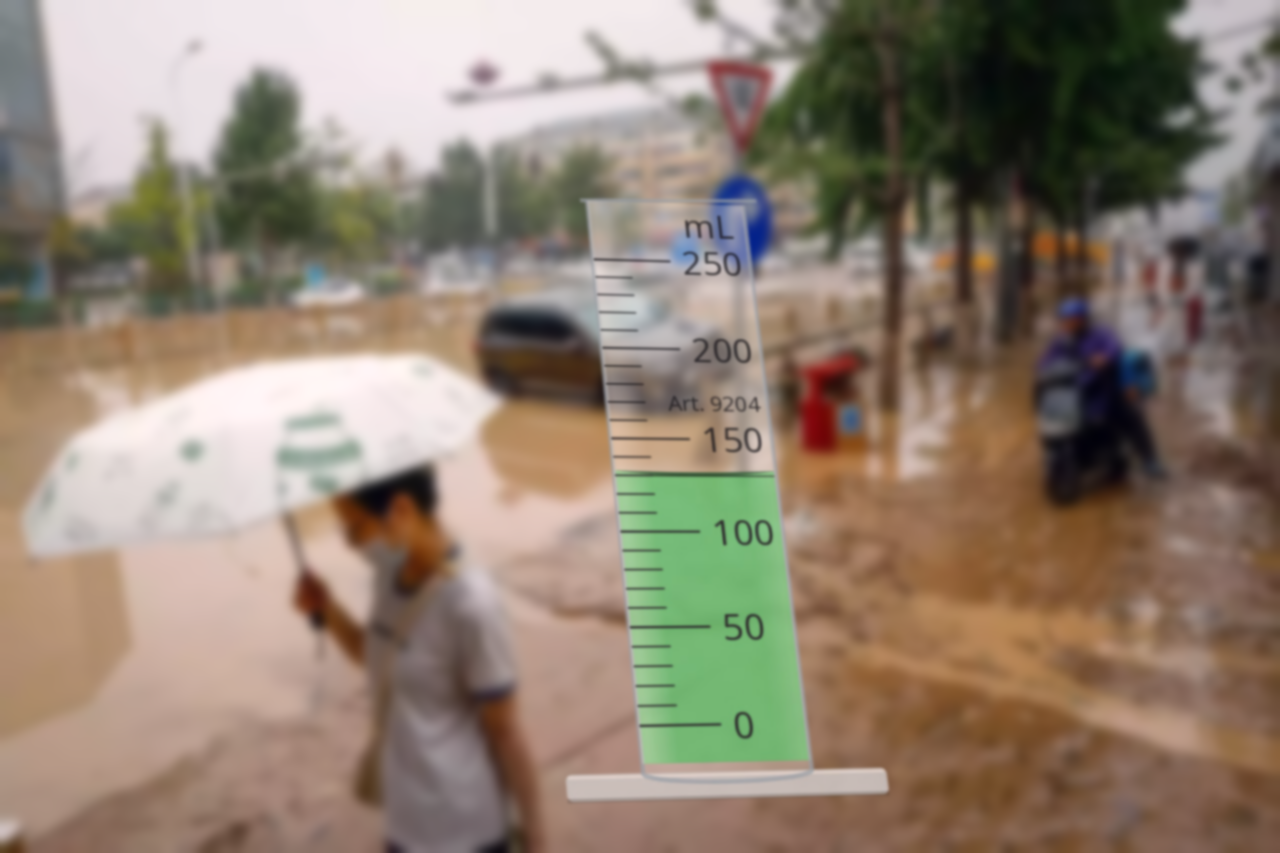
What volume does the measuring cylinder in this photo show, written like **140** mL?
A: **130** mL
